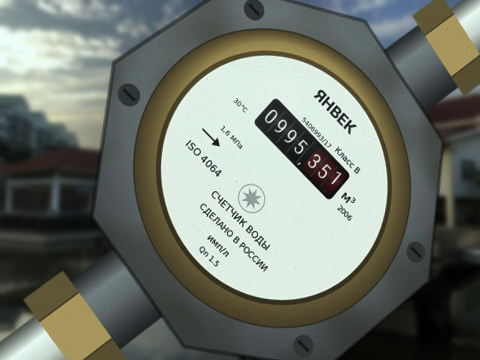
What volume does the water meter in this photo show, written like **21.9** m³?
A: **995.351** m³
